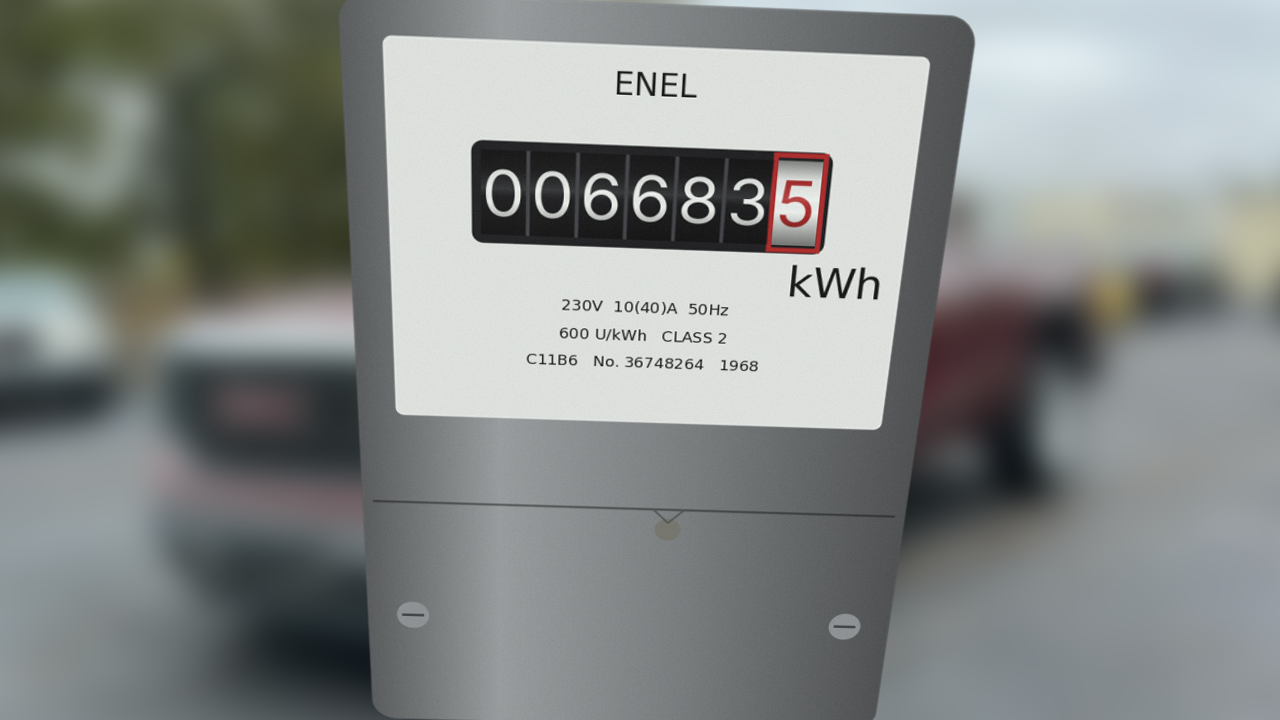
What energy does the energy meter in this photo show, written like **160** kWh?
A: **6683.5** kWh
